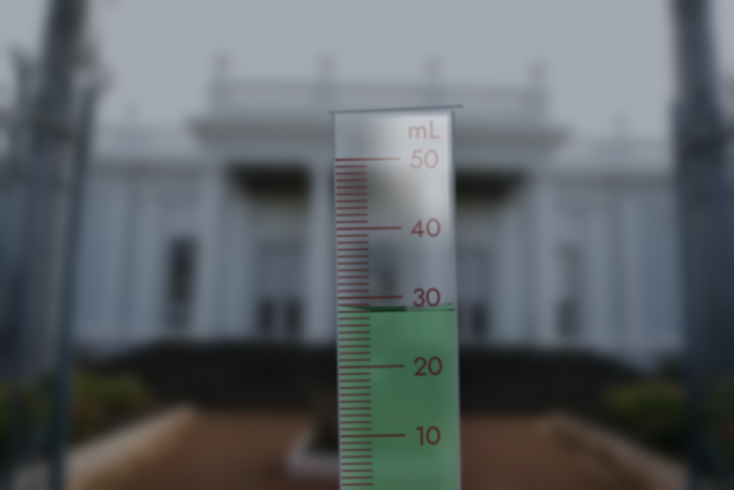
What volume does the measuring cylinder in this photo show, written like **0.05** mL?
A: **28** mL
